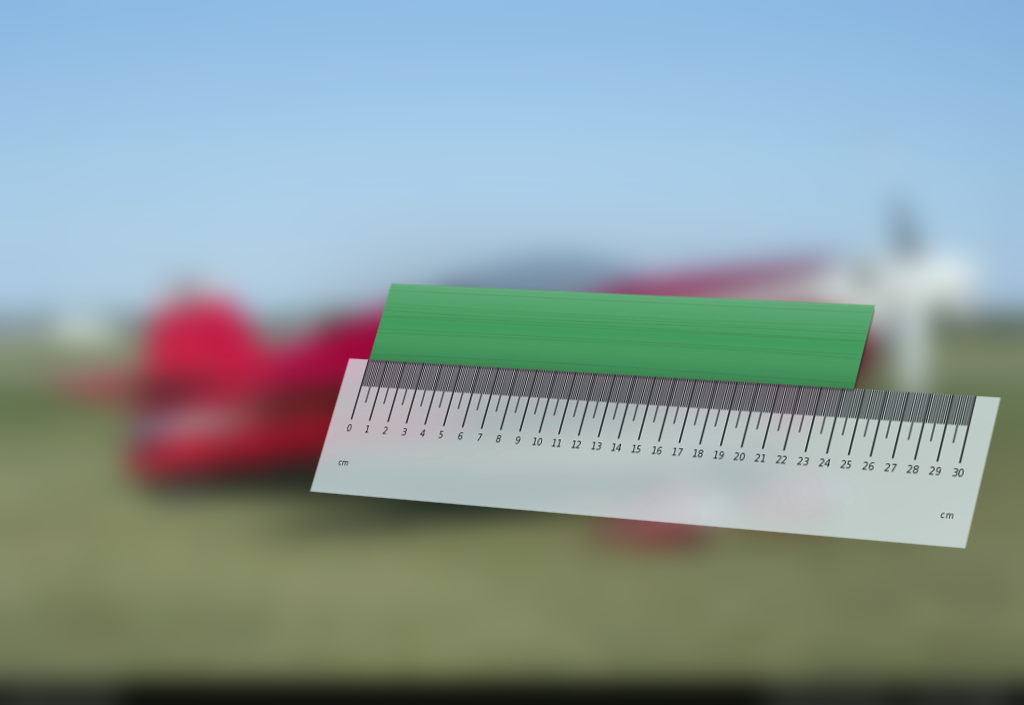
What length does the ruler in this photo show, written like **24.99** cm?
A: **24.5** cm
